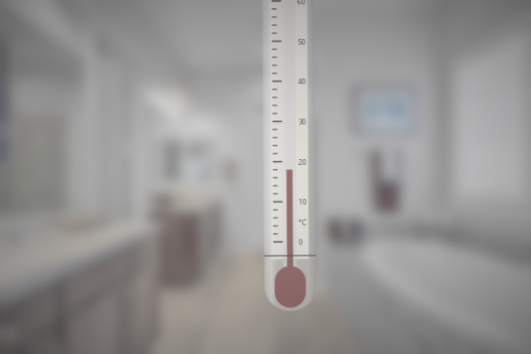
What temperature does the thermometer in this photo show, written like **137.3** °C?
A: **18** °C
